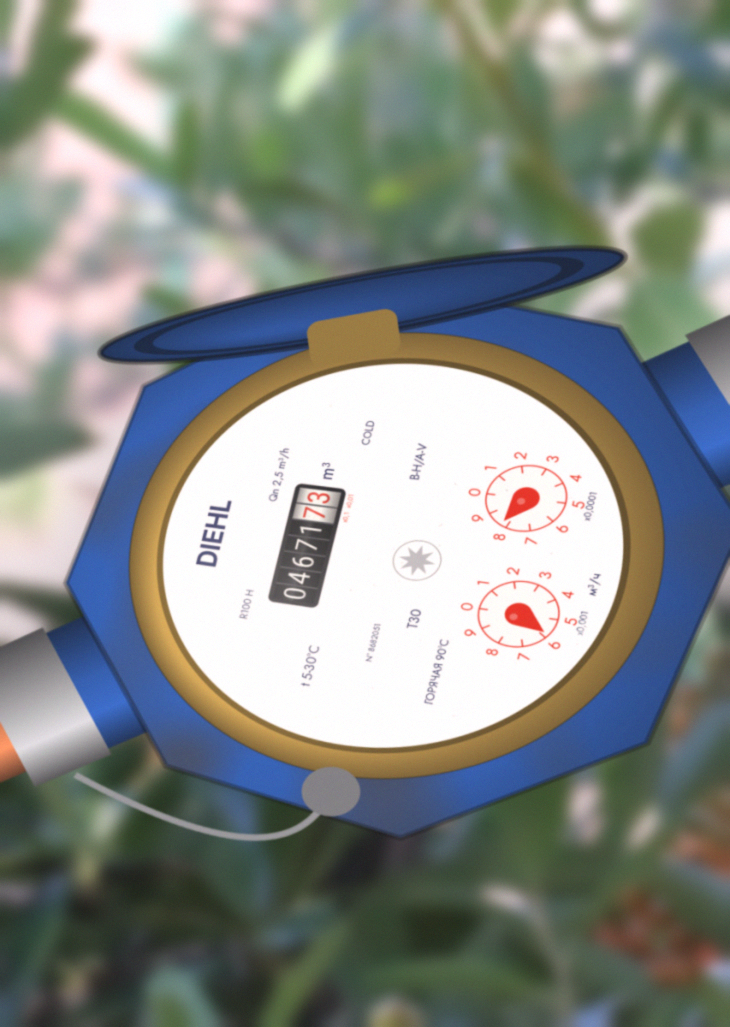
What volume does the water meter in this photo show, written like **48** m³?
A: **4671.7358** m³
